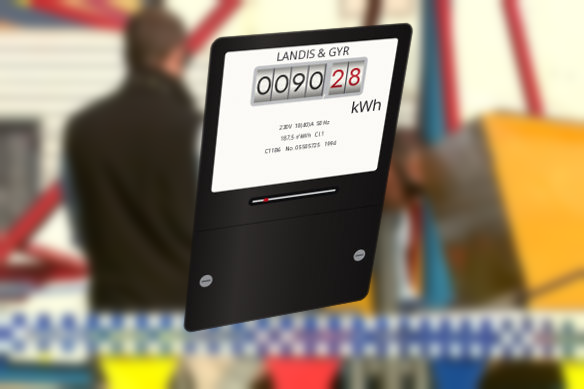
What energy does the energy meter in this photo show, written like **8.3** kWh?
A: **90.28** kWh
